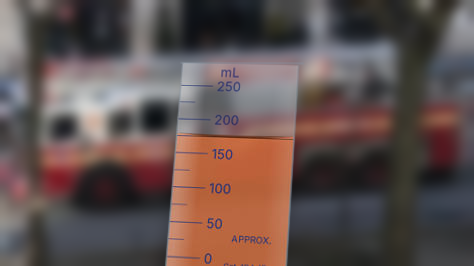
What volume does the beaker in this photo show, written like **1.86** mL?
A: **175** mL
